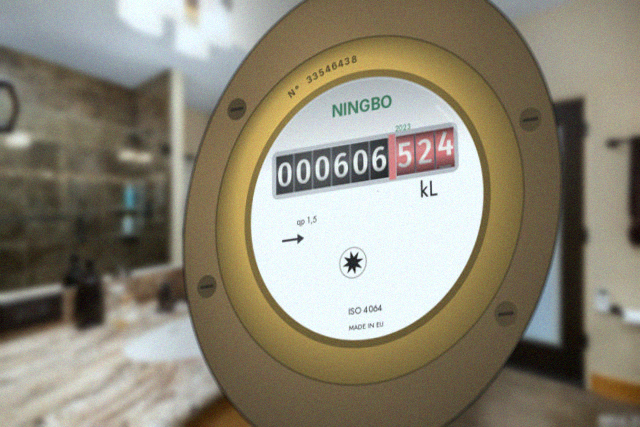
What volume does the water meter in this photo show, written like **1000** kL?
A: **606.524** kL
